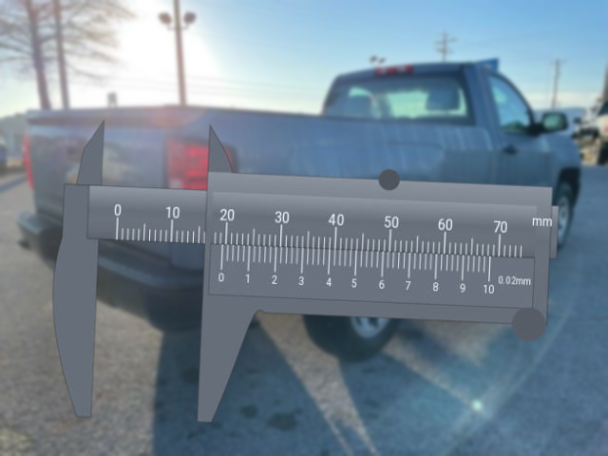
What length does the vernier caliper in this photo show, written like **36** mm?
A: **19.4** mm
